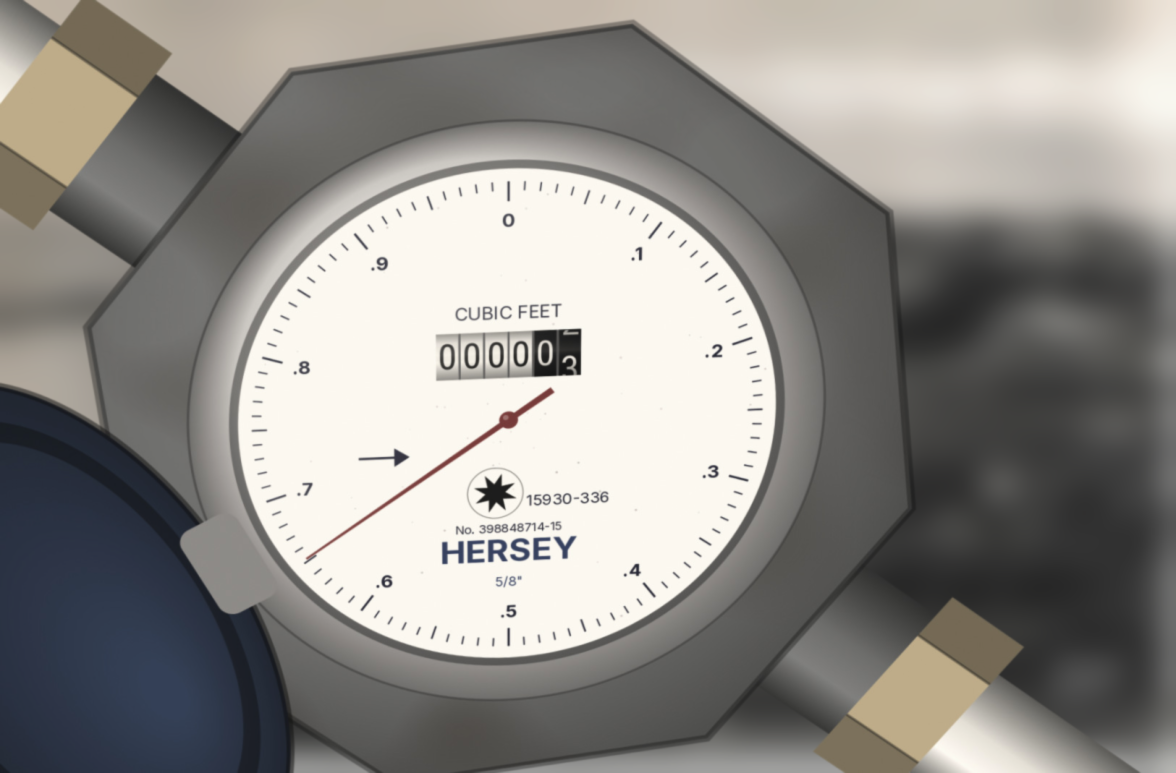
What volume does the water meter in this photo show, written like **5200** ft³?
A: **2.65** ft³
